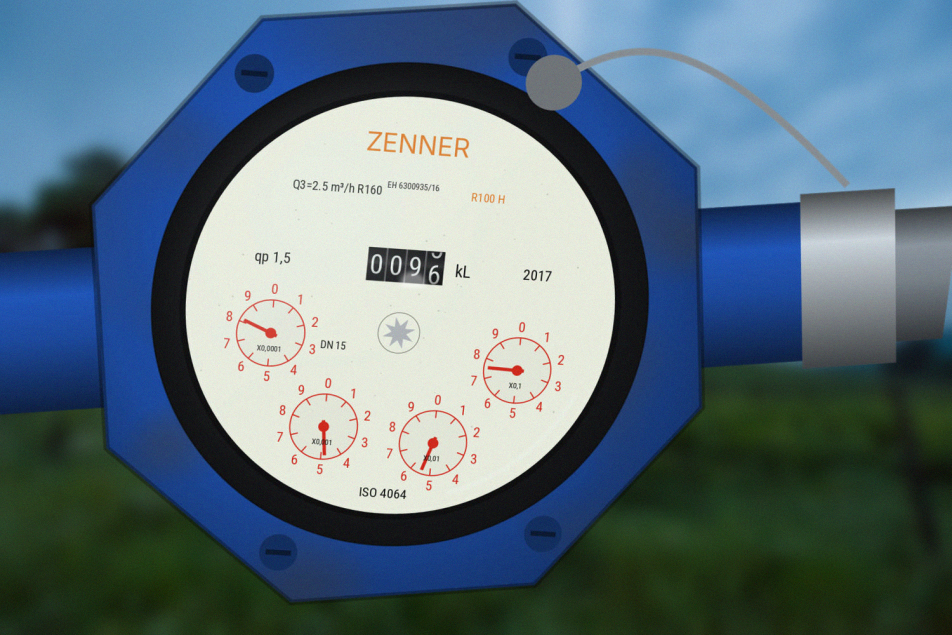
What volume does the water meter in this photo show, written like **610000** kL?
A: **95.7548** kL
